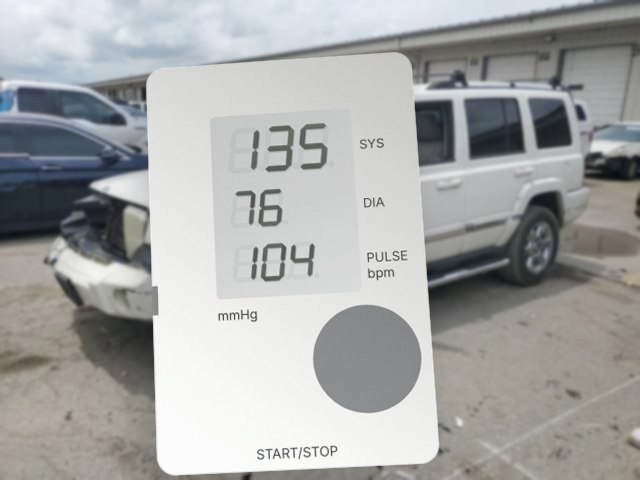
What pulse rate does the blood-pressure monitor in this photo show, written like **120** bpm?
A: **104** bpm
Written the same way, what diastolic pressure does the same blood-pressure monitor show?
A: **76** mmHg
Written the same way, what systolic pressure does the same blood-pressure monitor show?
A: **135** mmHg
